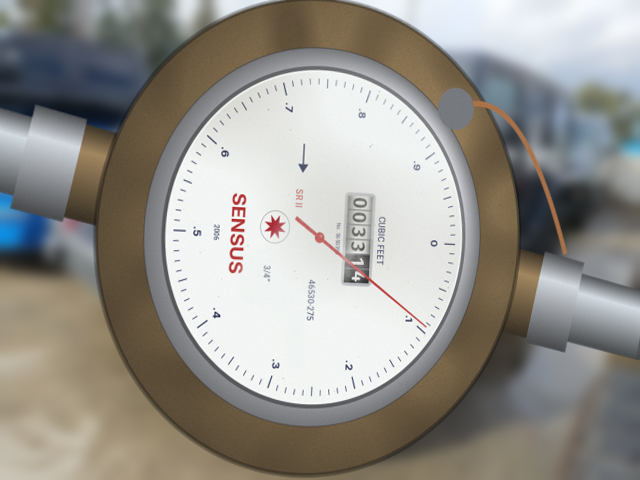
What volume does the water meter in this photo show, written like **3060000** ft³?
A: **3314.09** ft³
